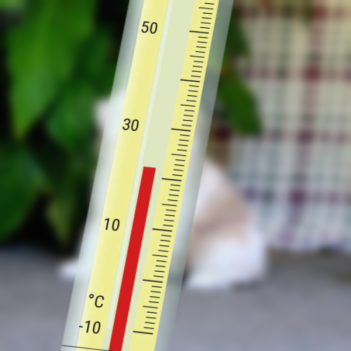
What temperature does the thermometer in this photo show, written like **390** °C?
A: **22** °C
